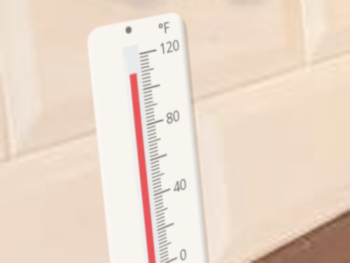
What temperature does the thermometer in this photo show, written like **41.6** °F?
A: **110** °F
